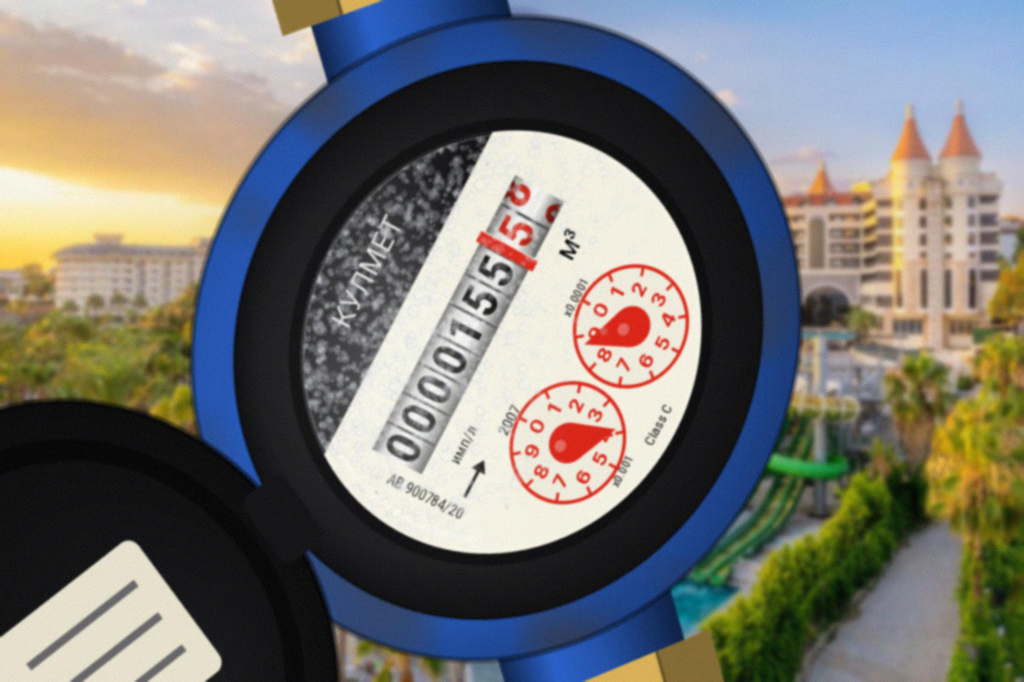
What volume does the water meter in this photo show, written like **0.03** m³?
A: **155.5838** m³
